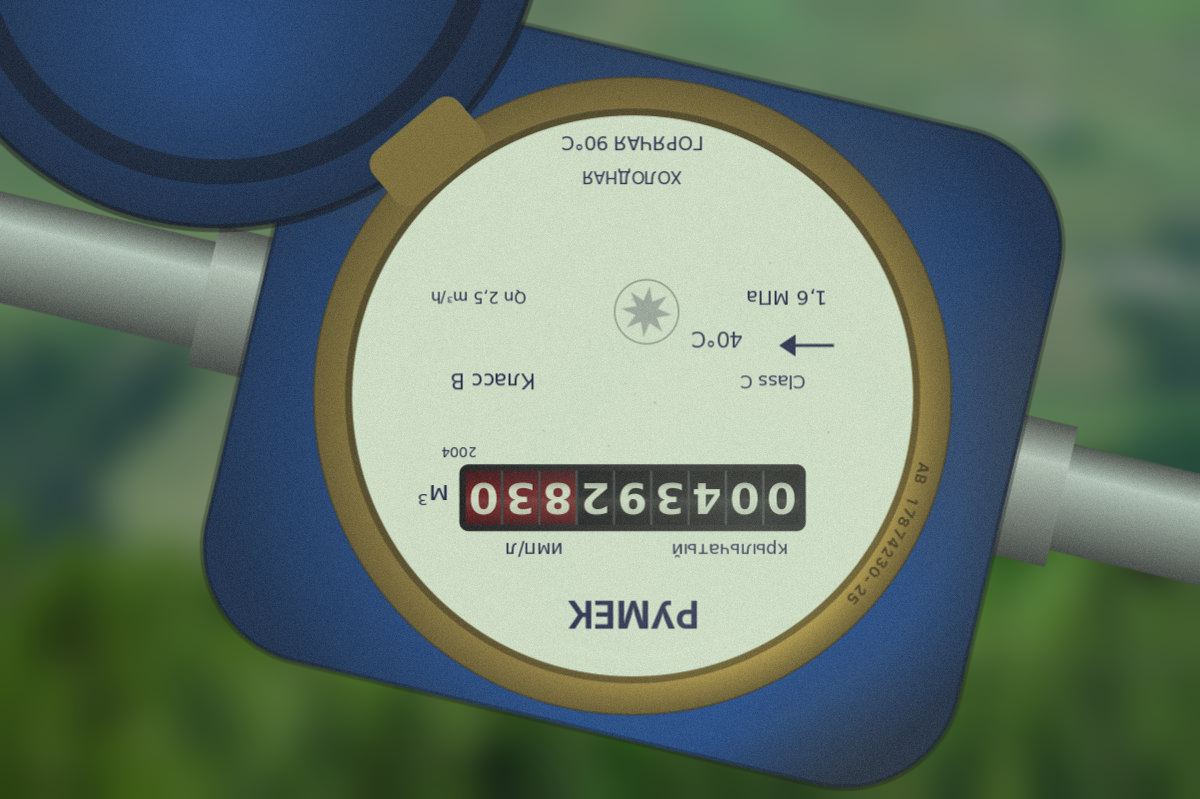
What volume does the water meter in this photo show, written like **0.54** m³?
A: **4392.830** m³
